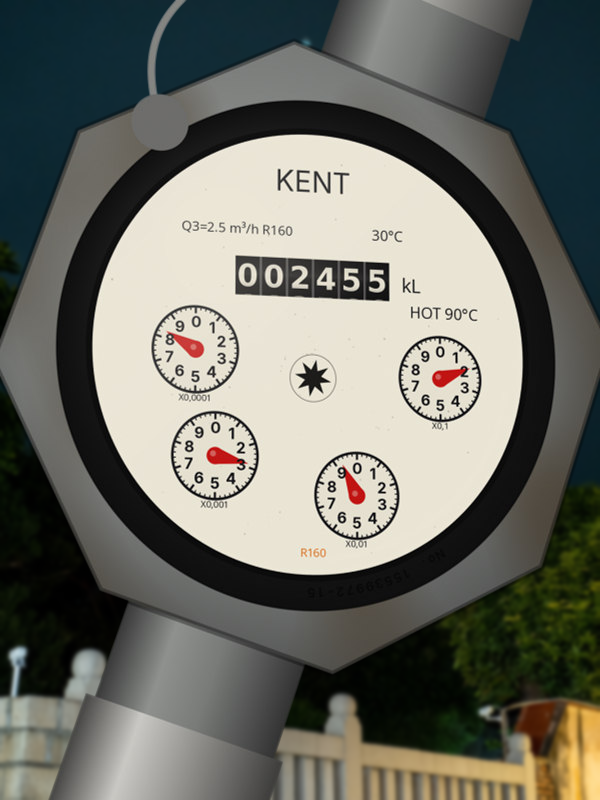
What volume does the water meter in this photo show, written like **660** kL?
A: **2455.1928** kL
